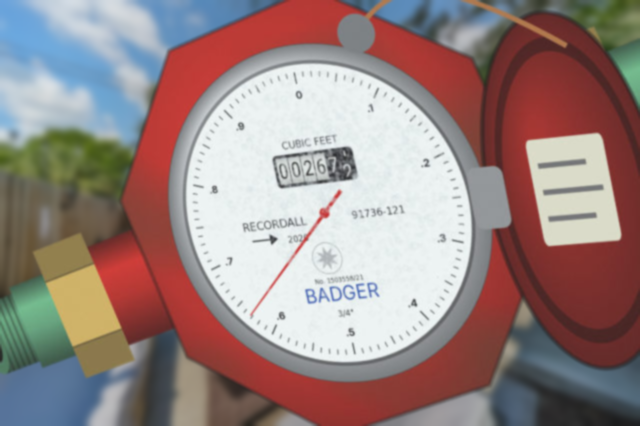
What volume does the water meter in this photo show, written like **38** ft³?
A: **2671.63** ft³
